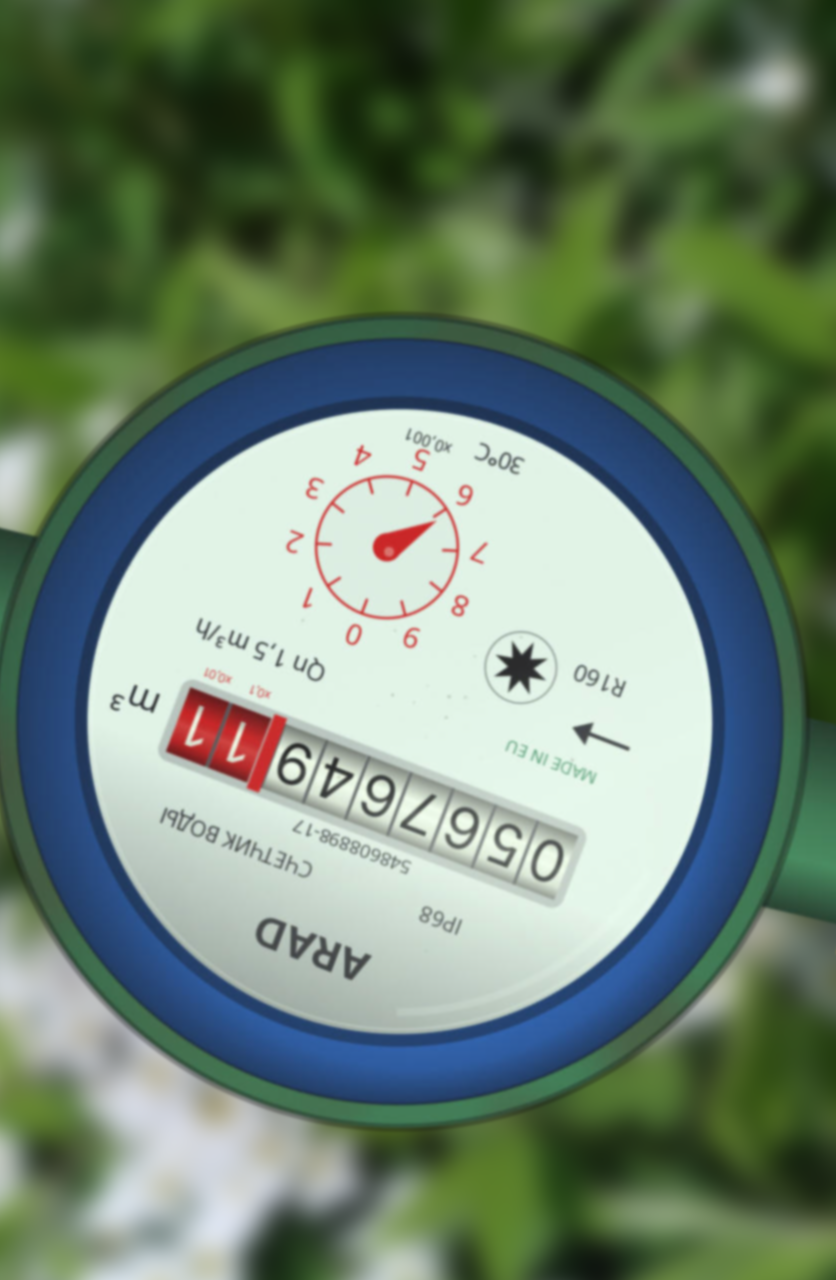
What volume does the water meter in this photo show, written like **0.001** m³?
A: **567649.116** m³
